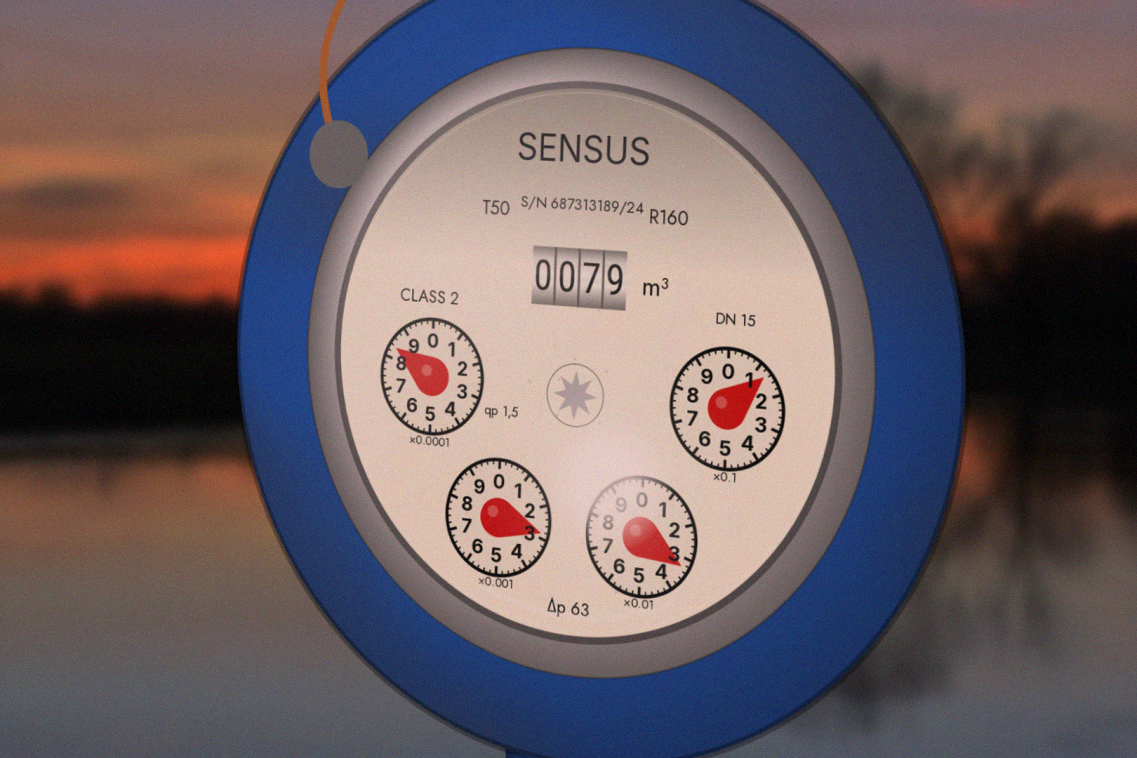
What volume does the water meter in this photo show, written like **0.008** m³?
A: **79.1328** m³
